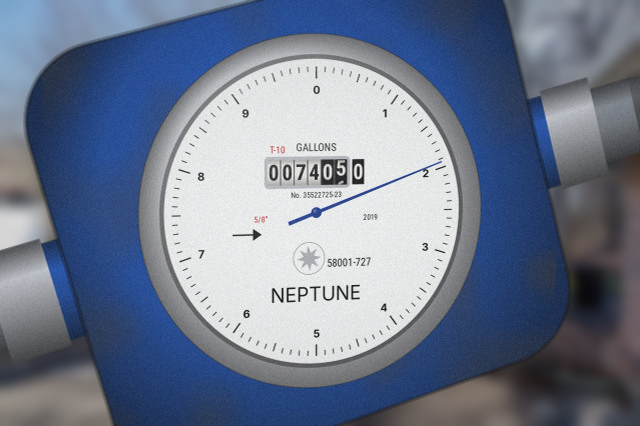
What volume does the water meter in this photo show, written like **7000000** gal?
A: **74051.9** gal
